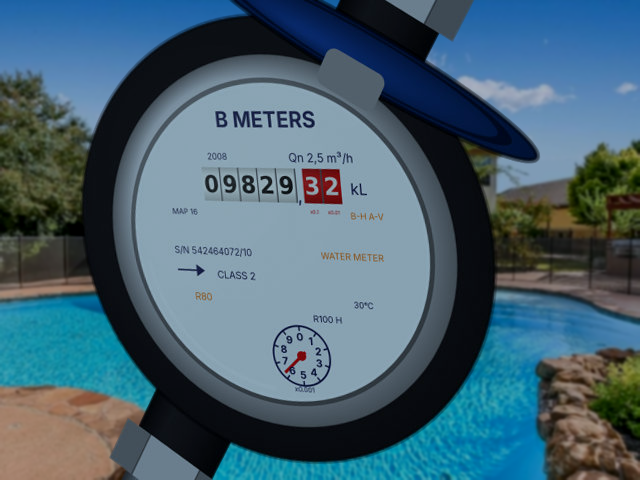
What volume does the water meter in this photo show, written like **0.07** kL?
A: **9829.326** kL
